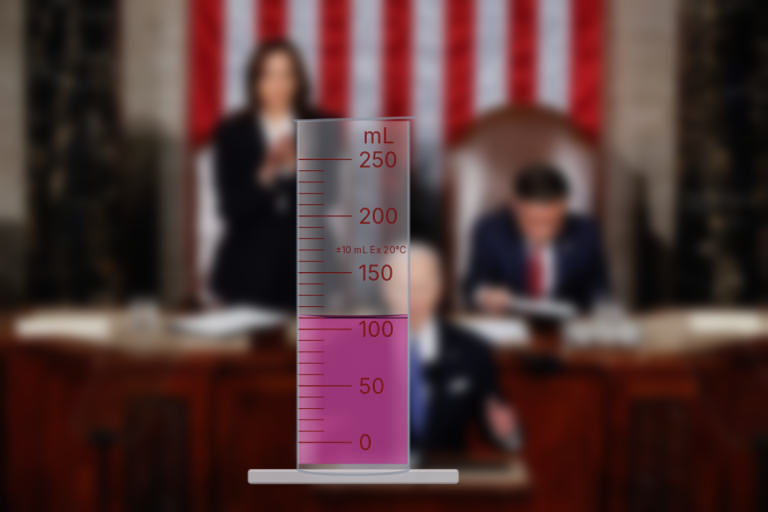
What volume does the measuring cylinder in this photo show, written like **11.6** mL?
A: **110** mL
